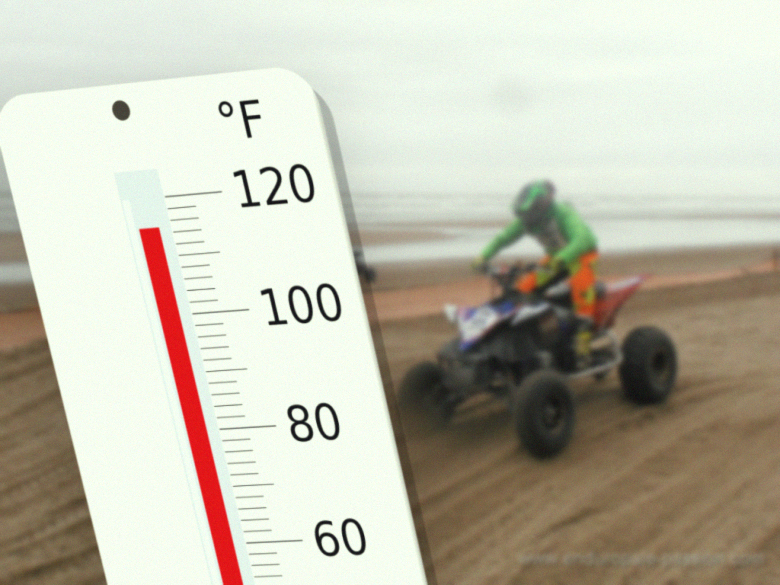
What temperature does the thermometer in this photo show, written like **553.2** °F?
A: **115** °F
